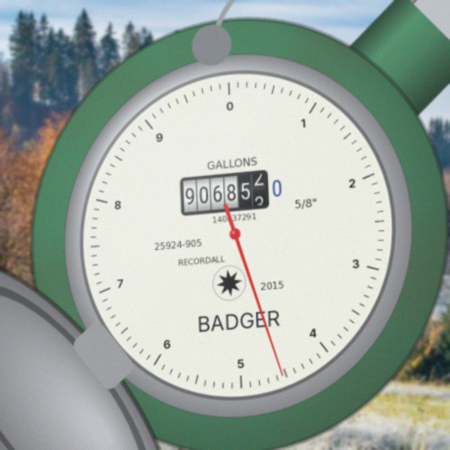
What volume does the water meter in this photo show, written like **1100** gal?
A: **9068524.5** gal
